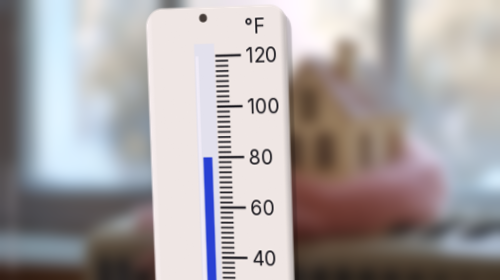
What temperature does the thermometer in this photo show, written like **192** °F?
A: **80** °F
